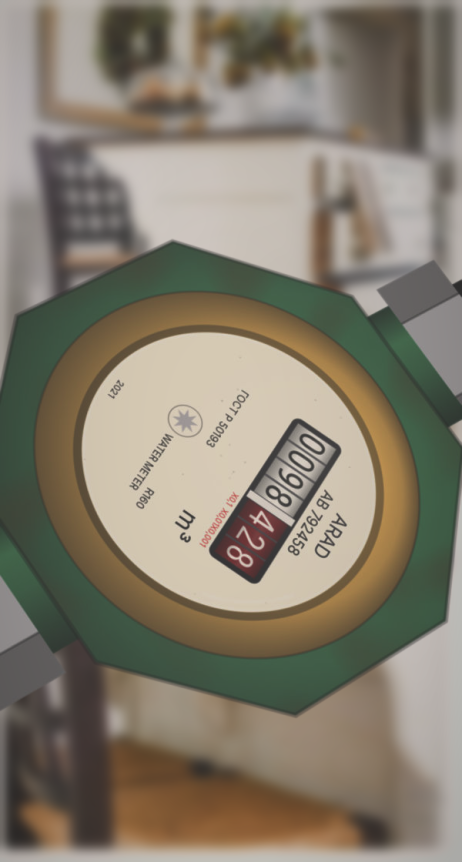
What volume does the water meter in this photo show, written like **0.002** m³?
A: **98.428** m³
